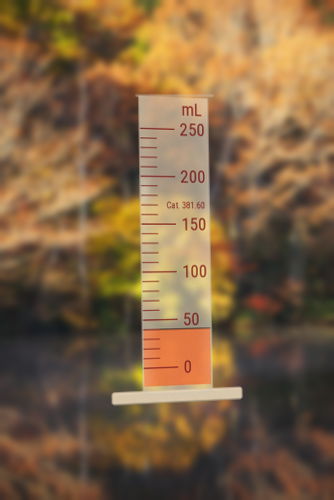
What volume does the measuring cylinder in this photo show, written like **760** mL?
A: **40** mL
